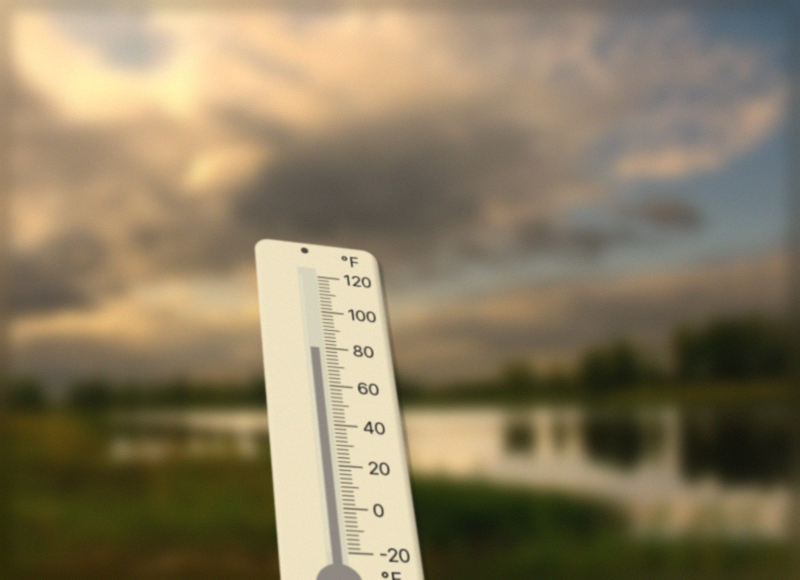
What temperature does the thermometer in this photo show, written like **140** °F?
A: **80** °F
